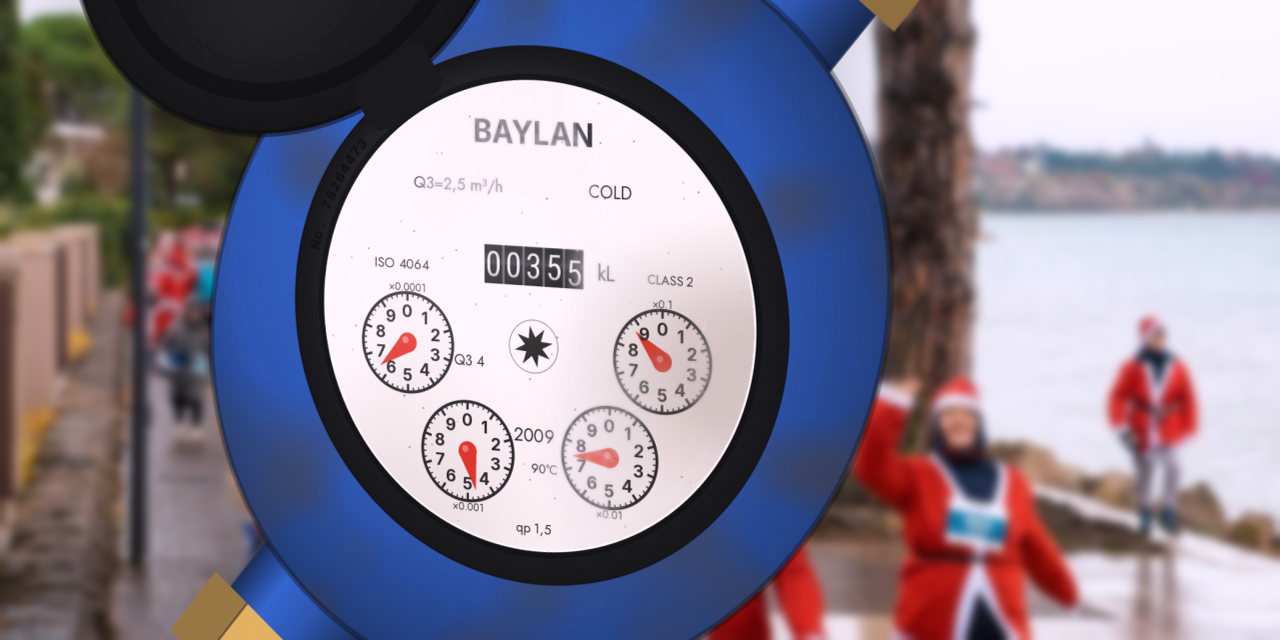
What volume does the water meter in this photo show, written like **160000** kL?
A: **354.8746** kL
